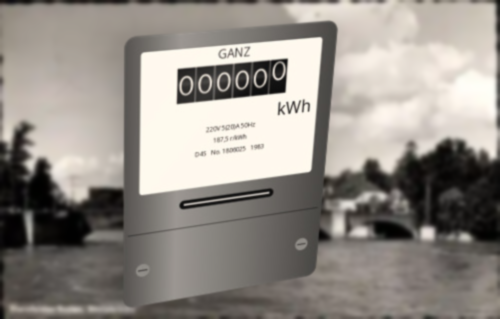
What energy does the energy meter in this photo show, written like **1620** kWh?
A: **0** kWh
